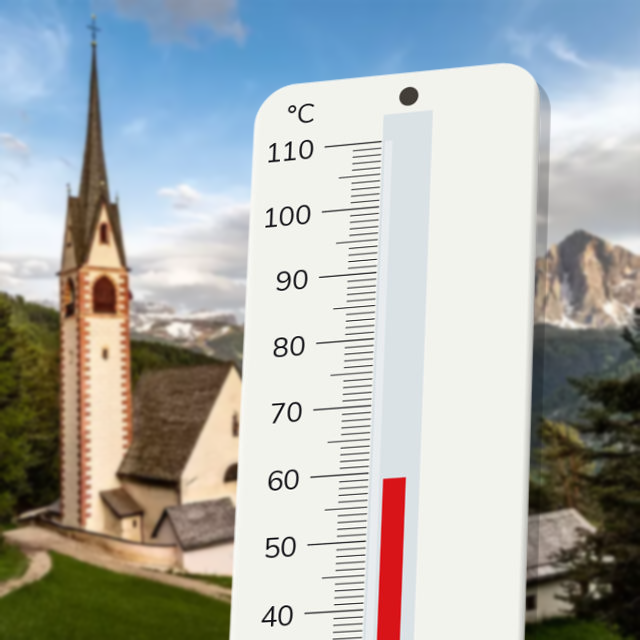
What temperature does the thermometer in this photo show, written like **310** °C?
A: **59** °C
